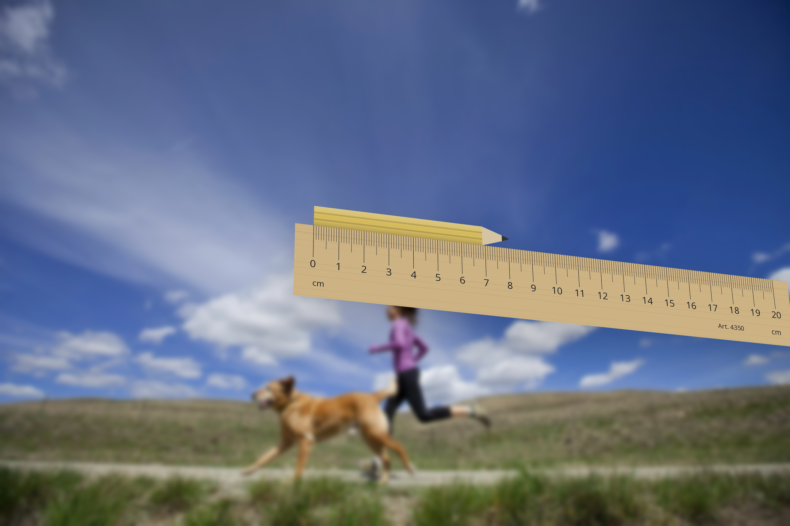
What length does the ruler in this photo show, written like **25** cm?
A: **8** cm
